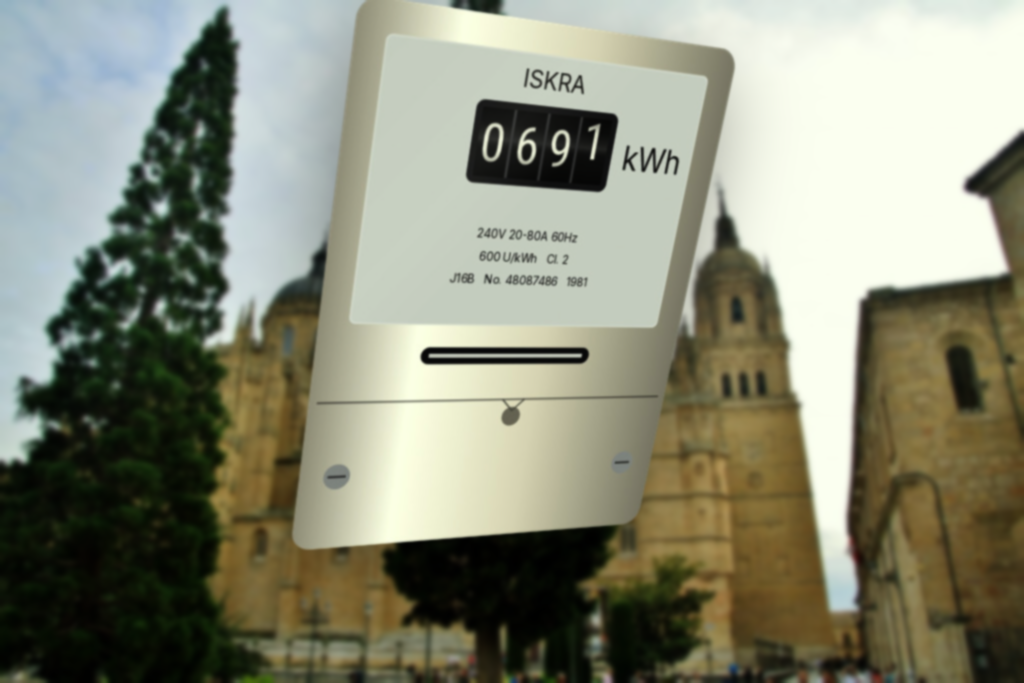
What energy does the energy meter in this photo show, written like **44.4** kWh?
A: **691** kWh
